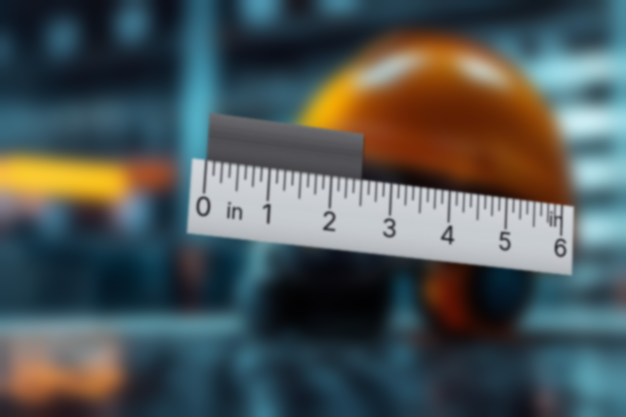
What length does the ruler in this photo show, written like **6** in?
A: **2.5** in
